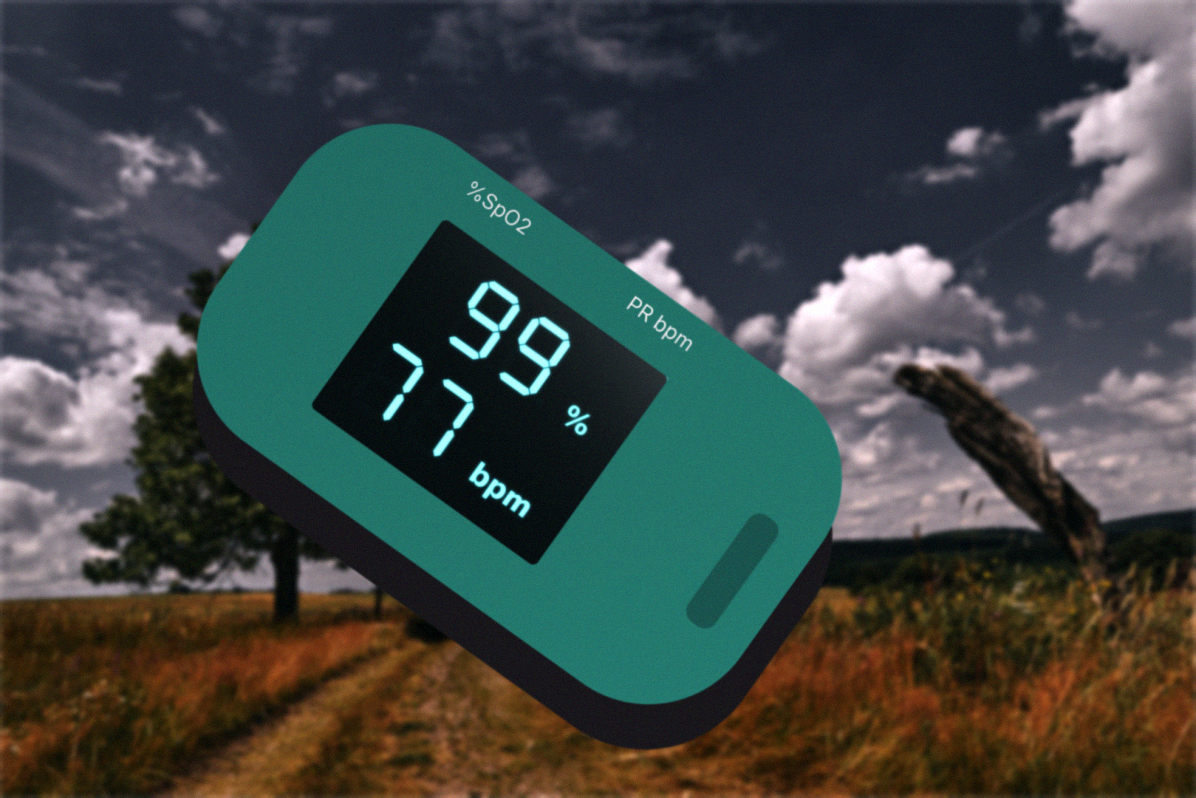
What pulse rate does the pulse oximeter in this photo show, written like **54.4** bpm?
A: **77** bpm
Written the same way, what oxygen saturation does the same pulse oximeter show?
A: **99** %
